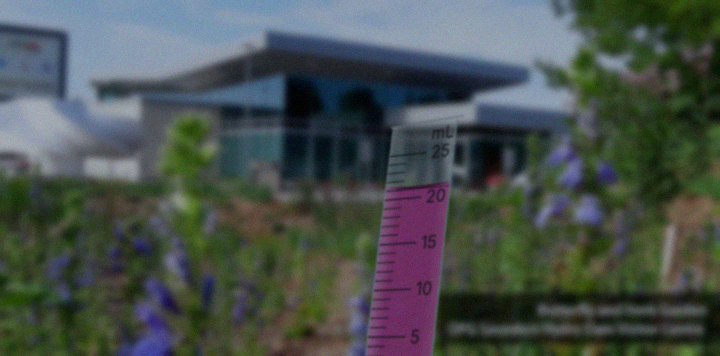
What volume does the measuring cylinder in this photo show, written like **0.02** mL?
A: **21** mL
